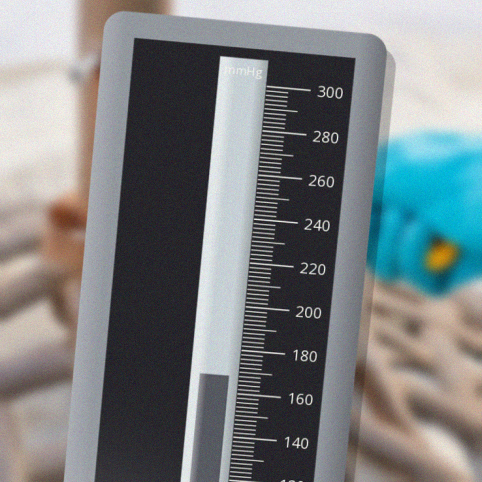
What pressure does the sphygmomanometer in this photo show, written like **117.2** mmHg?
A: **168** mmHg
